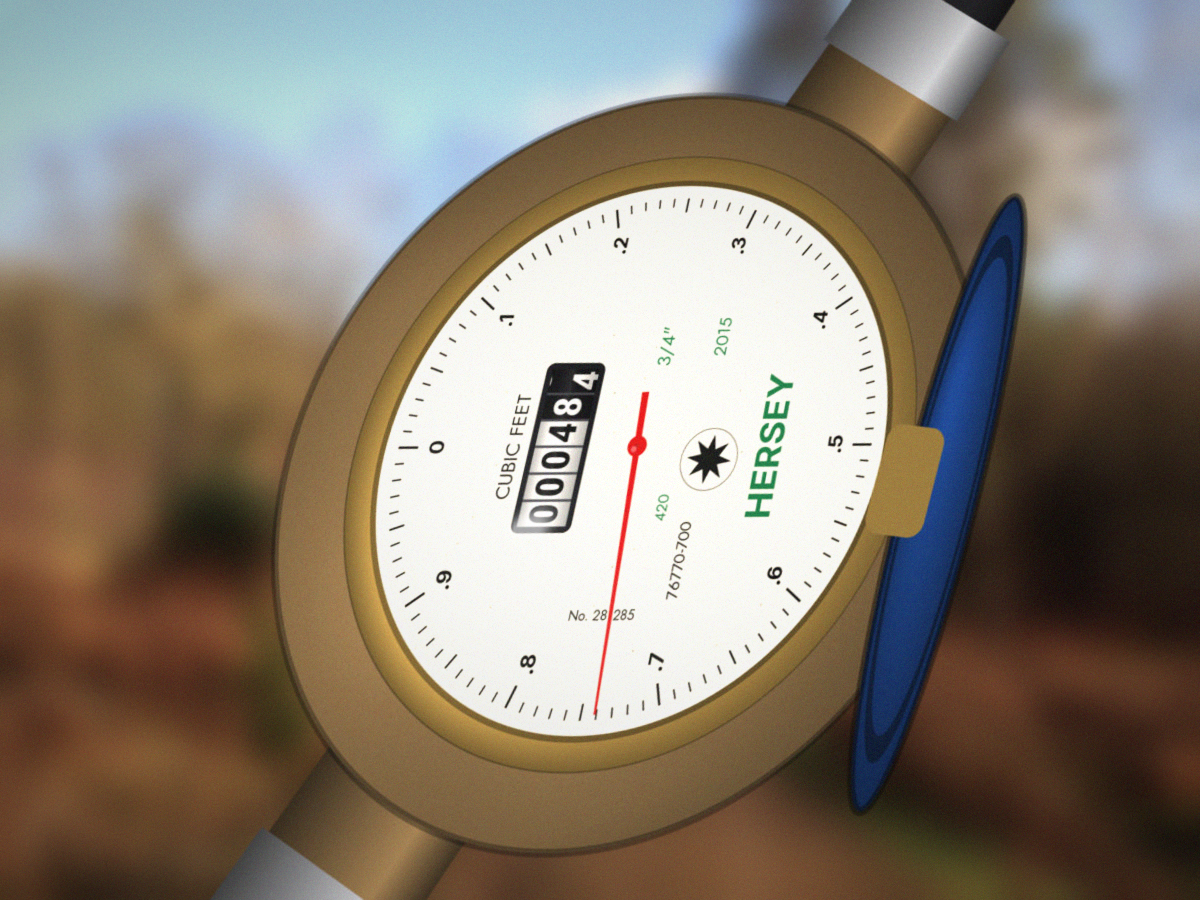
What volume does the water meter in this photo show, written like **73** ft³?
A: **483.74** ft³
